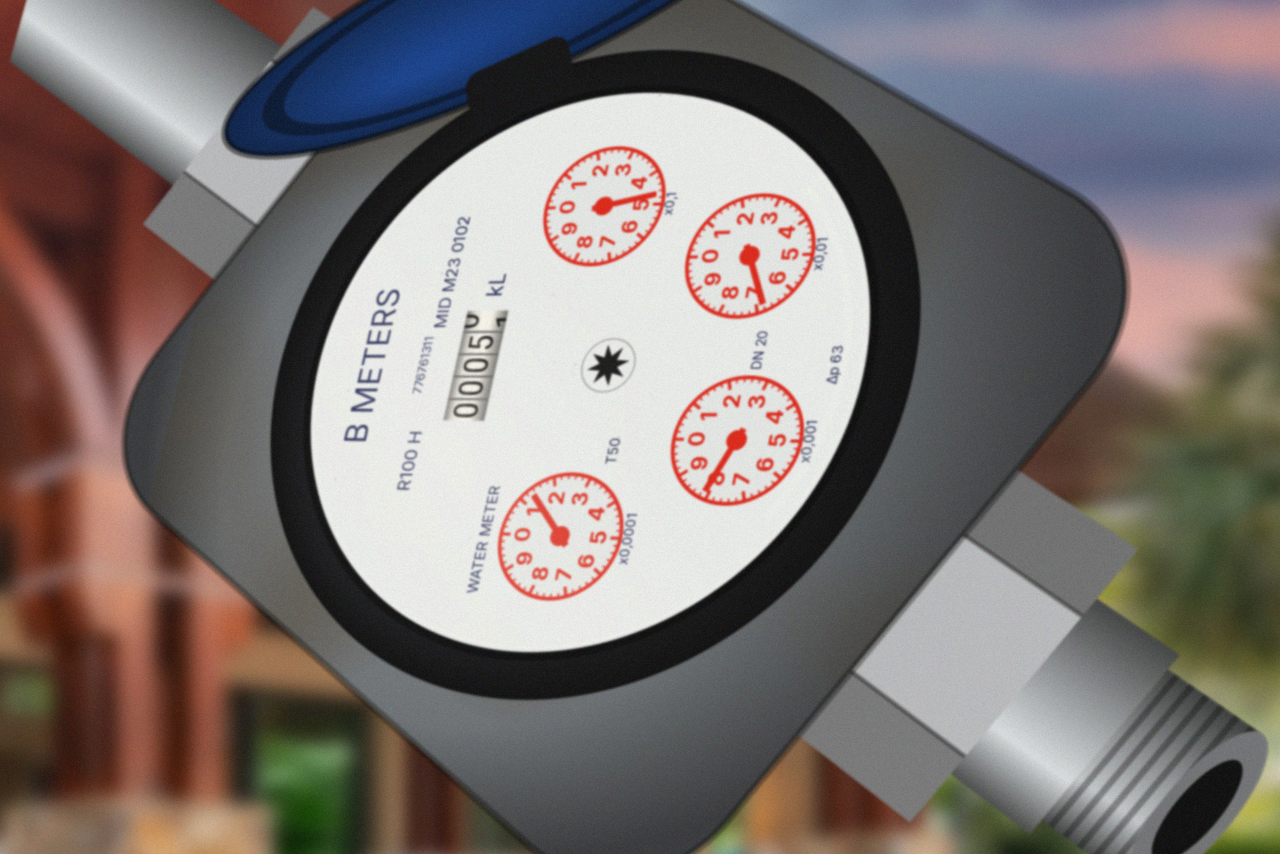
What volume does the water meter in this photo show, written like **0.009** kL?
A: **50.4681** kL
